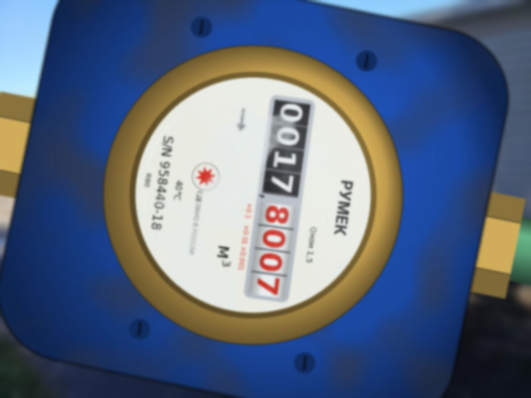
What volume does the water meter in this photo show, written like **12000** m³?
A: **17.8007** m³
